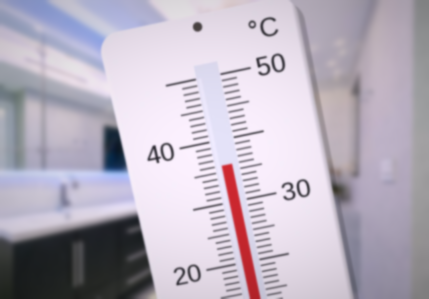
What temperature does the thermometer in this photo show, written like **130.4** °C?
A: **36** °C
